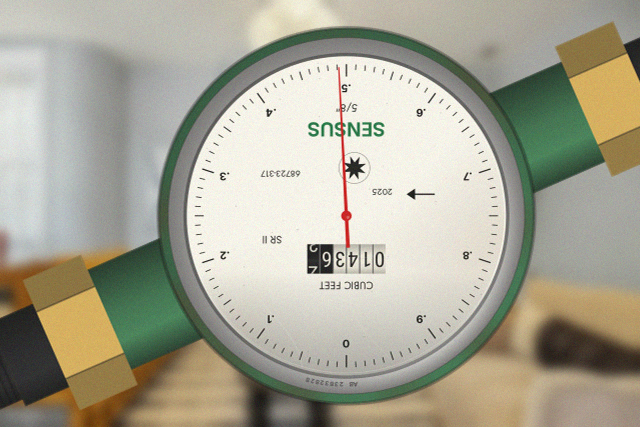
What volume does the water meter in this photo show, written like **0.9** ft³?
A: **14362.49** ft³
